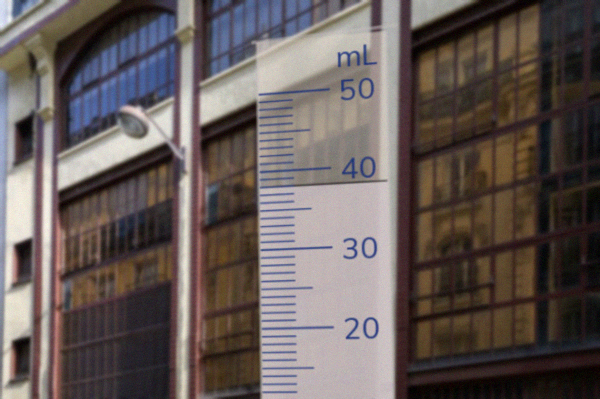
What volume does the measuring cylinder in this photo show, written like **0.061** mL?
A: **38** mL
